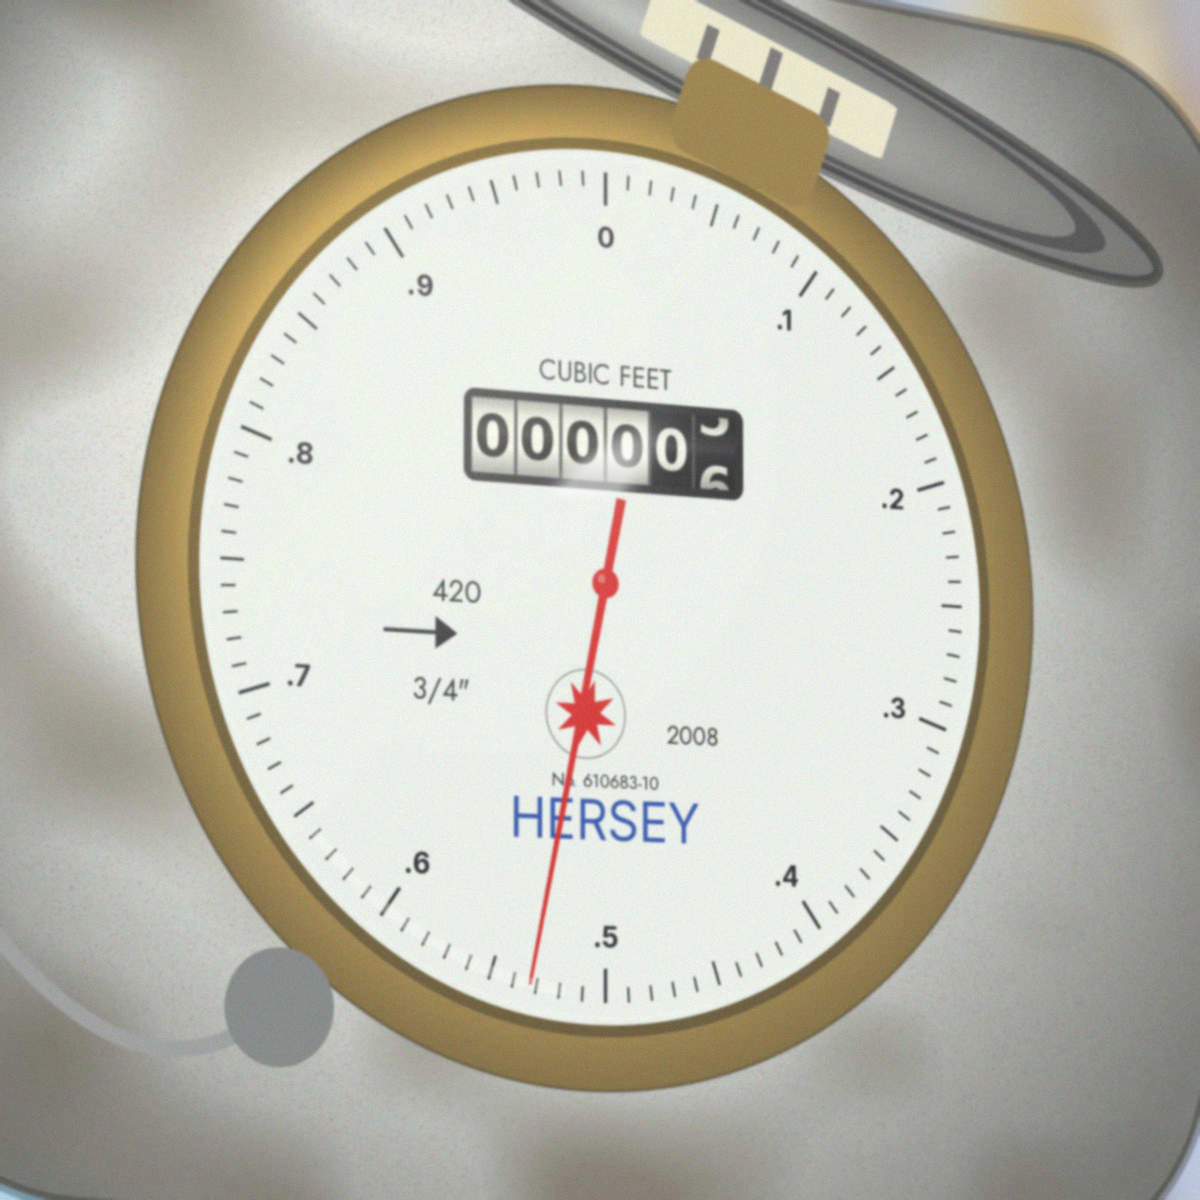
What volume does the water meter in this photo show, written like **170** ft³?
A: **5.53** ft³
